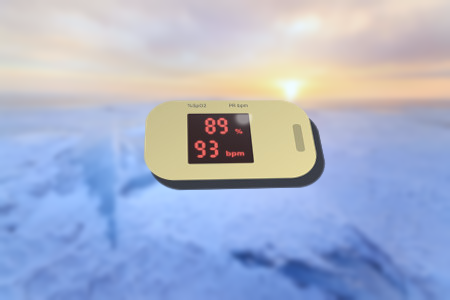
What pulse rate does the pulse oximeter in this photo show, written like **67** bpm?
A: **93** bpm
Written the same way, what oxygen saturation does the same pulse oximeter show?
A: **89** %
